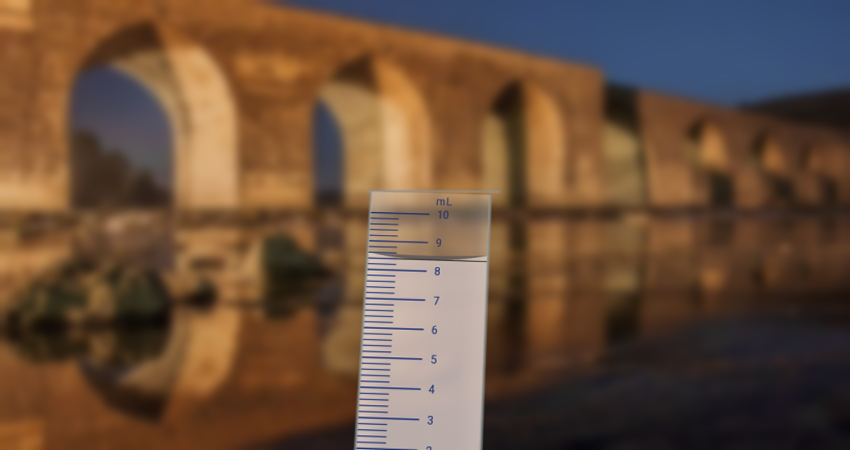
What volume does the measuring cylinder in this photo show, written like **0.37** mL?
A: **8.4** mL
